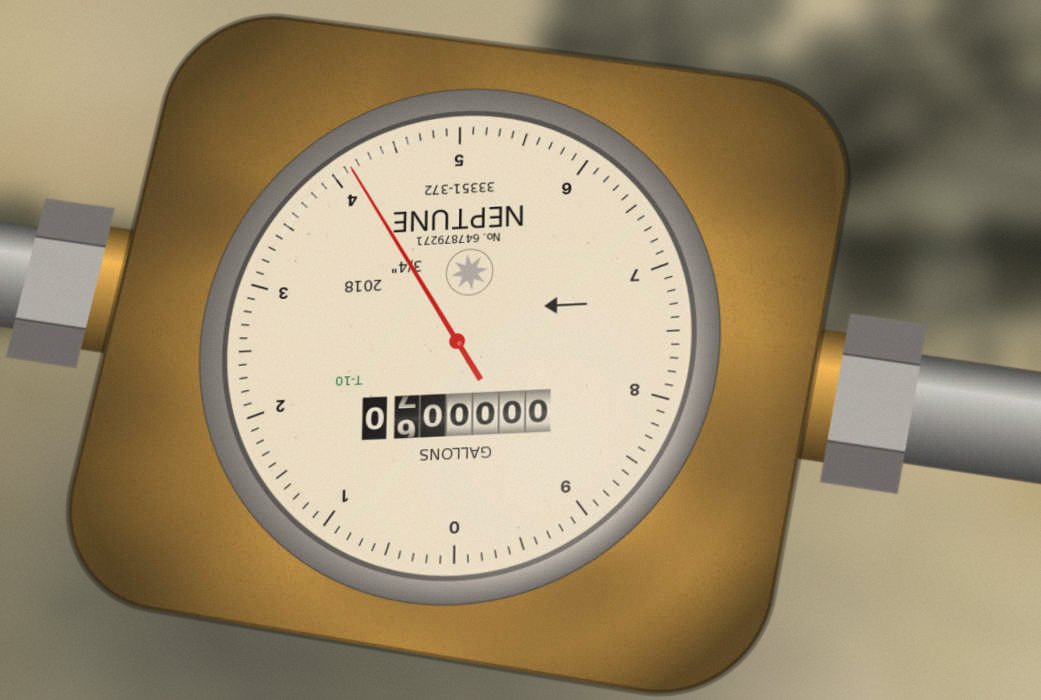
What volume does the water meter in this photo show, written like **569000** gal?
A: **64.1** gal
